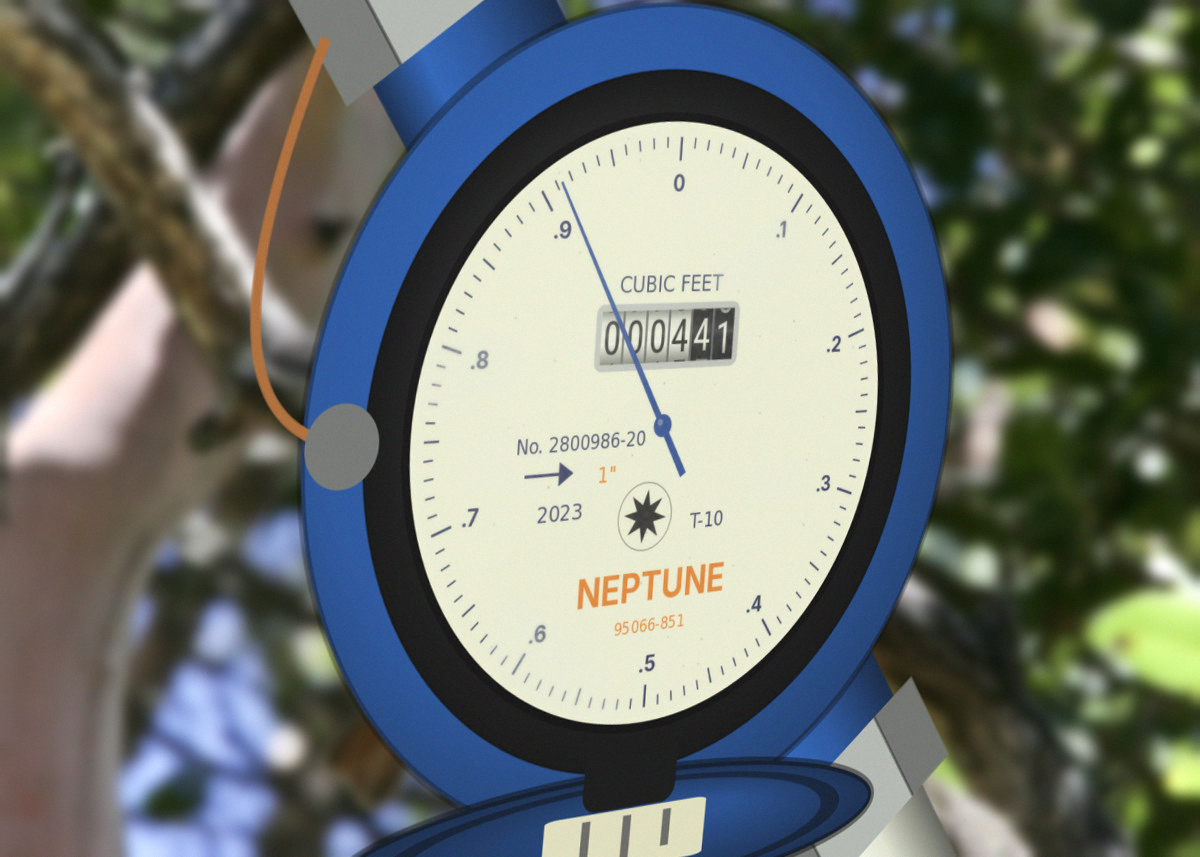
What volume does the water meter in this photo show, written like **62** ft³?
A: **440.91** ft³
